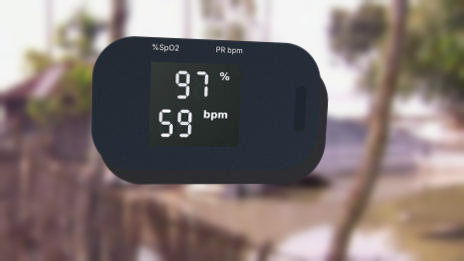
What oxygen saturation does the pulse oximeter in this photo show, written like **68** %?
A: **97** %
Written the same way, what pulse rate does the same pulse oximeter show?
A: **59** bpm
